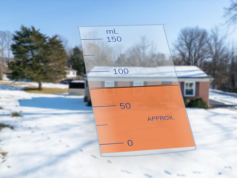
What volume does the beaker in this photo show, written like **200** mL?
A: **75** mL
